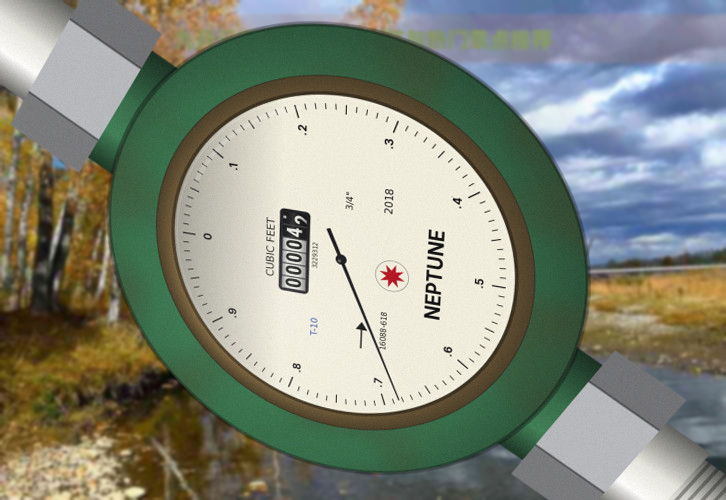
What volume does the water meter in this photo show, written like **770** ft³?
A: **41.68** ft³
